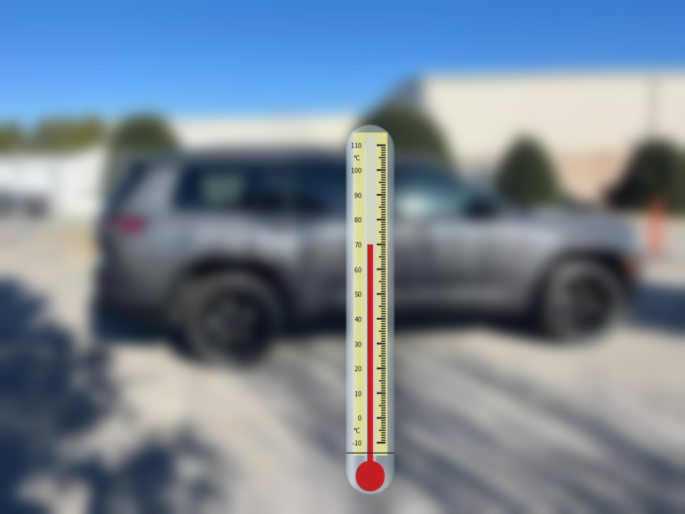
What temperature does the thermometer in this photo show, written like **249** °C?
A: **70** °C
